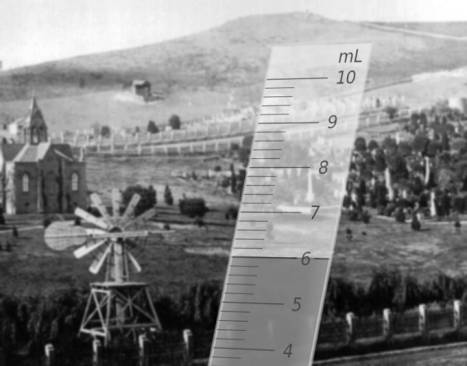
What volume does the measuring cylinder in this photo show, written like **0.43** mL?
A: **6** mL
